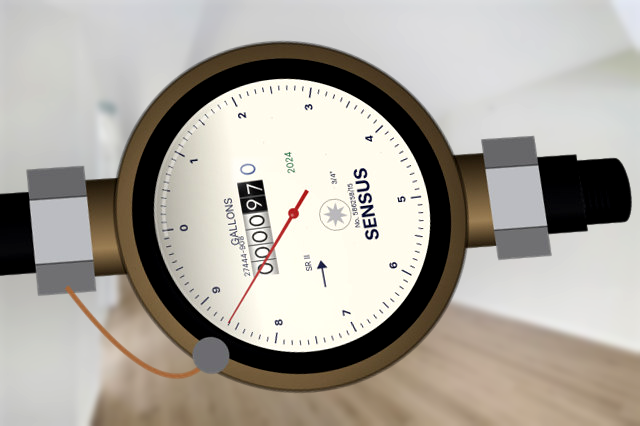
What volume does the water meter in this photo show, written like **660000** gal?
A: **968.6** gal
